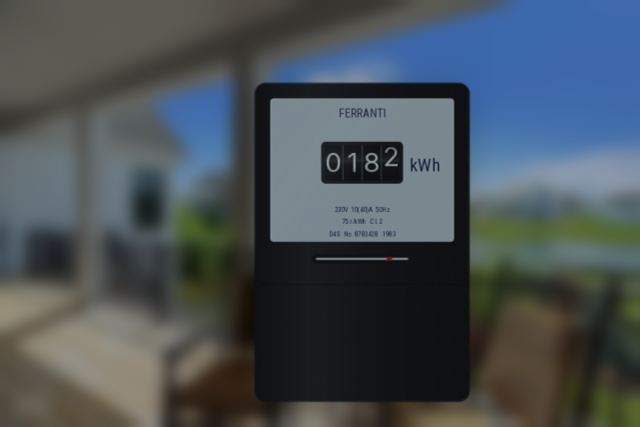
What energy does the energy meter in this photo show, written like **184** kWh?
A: **182** kWh
